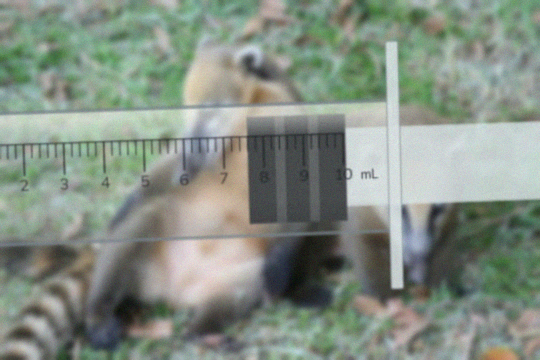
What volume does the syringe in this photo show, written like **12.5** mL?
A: **7.6** mL
